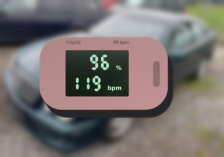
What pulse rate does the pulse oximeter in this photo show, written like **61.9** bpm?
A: **119** bpm
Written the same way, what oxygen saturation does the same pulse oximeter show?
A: **96** %
